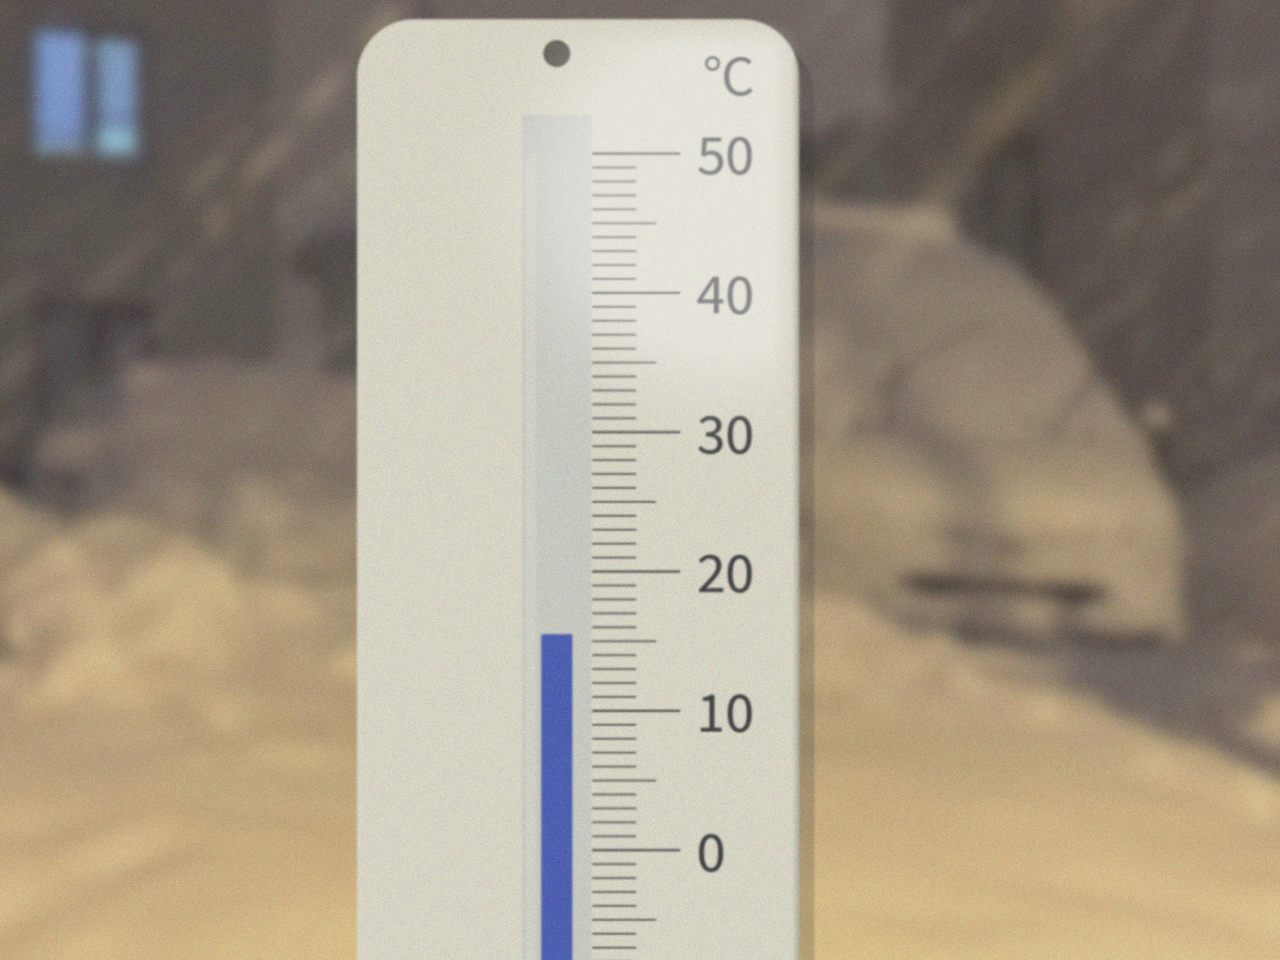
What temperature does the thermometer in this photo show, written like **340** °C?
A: **15.5** °C
